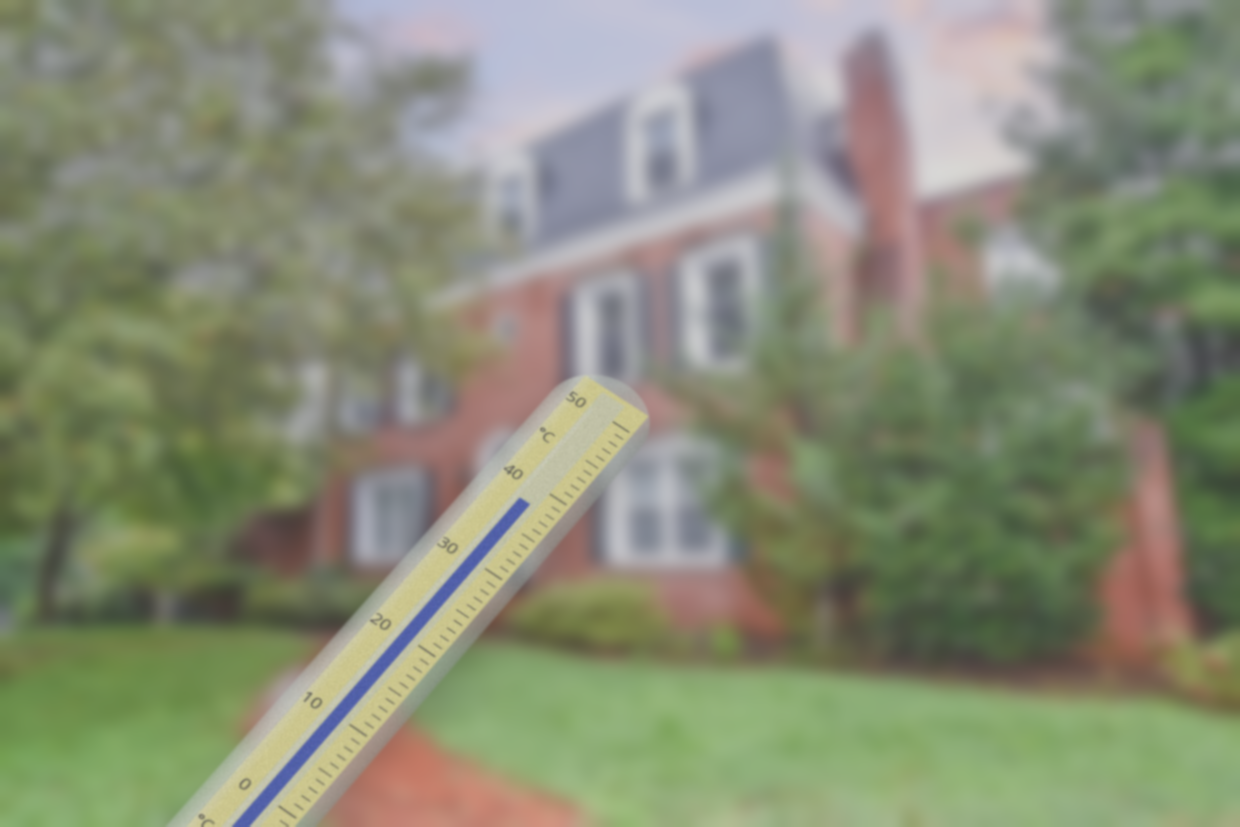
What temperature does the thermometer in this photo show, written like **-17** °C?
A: **38** °C
